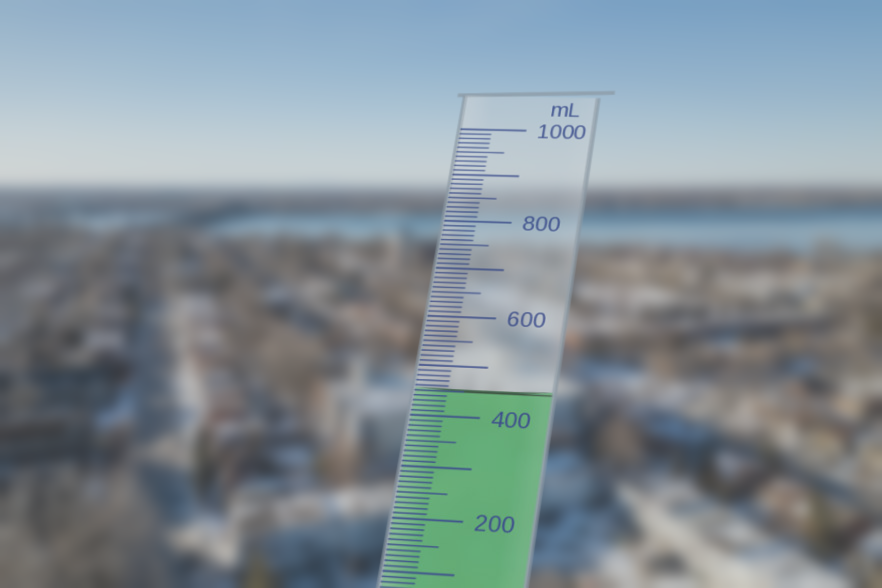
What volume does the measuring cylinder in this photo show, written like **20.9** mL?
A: **450** mL
